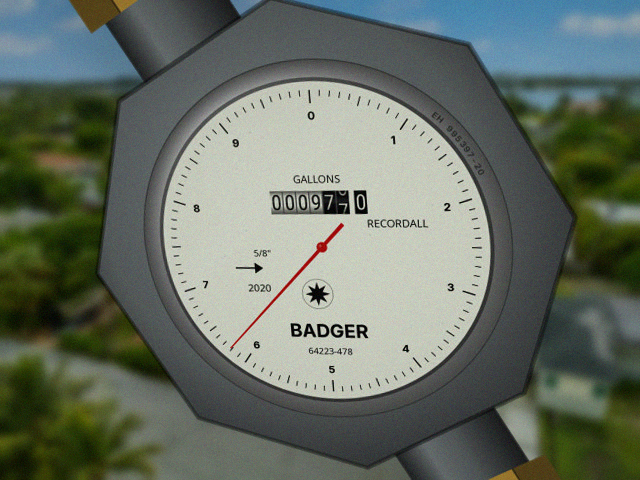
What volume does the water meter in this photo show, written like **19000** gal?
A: **9766.2** gal
